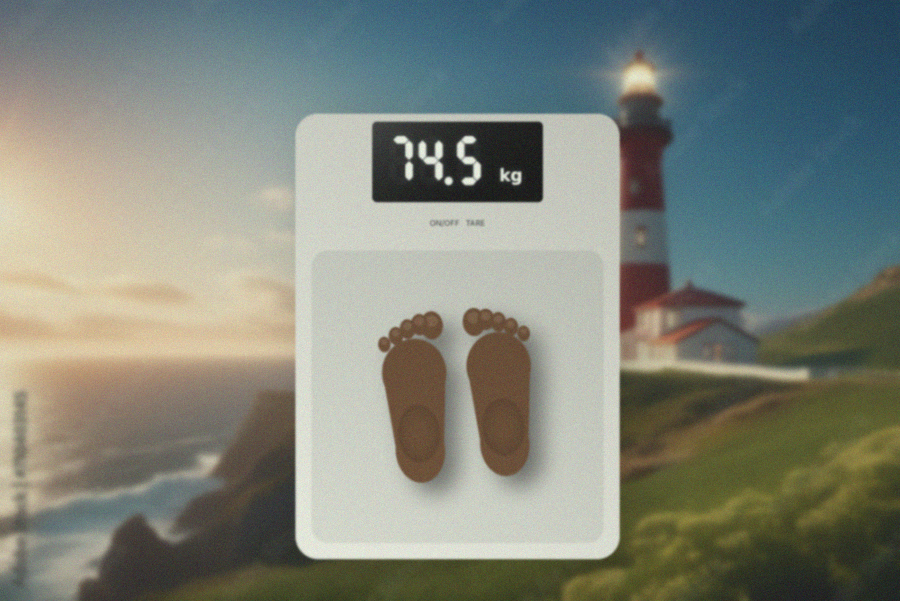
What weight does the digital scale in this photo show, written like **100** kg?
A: **74.5** kg
